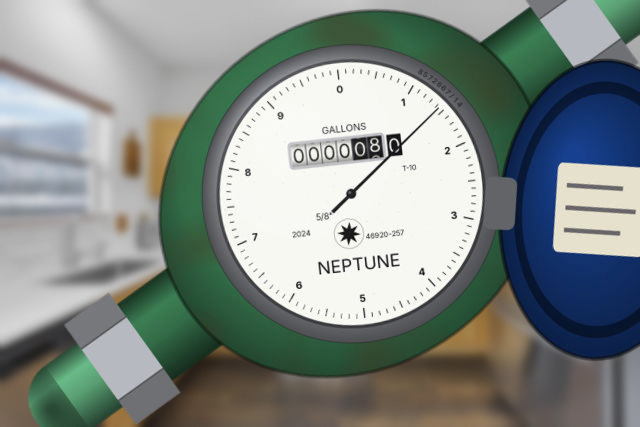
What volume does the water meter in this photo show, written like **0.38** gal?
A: **81.4** gal
